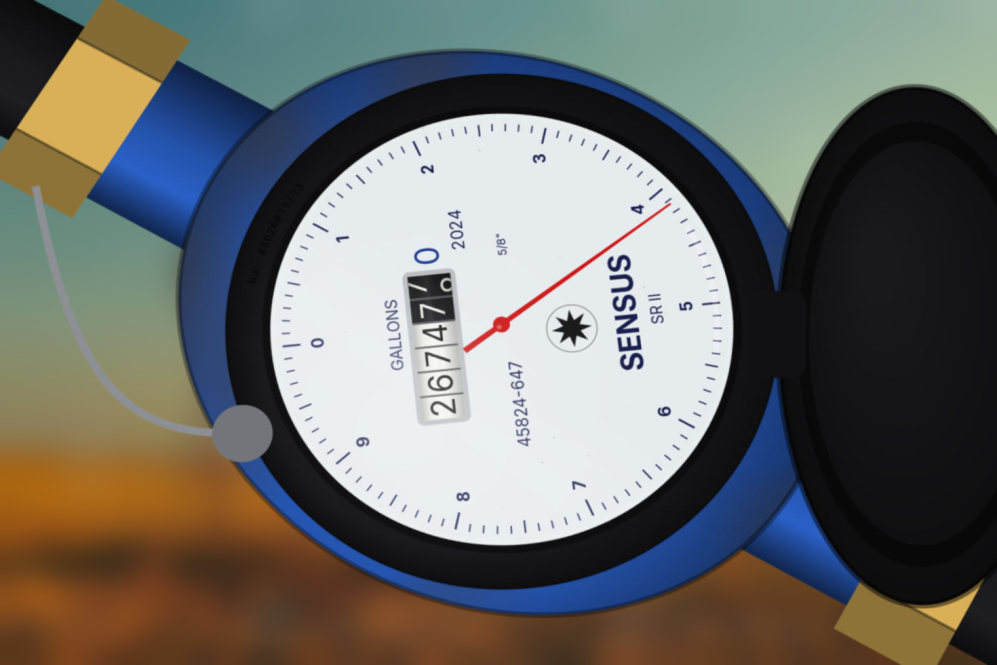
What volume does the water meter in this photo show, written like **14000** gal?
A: **2674774.1** gal
